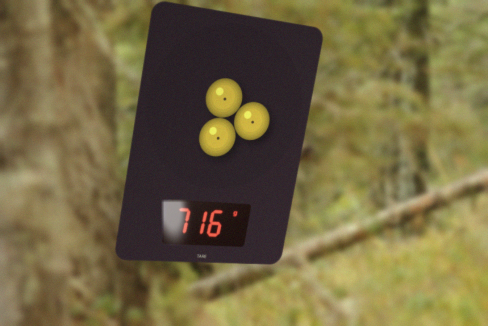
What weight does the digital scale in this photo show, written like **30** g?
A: **716** g
